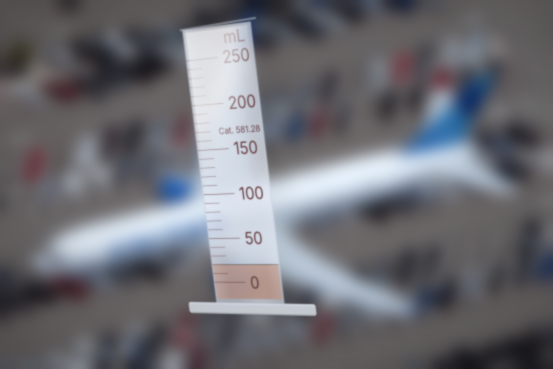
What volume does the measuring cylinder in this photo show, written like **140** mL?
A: **20** mL
